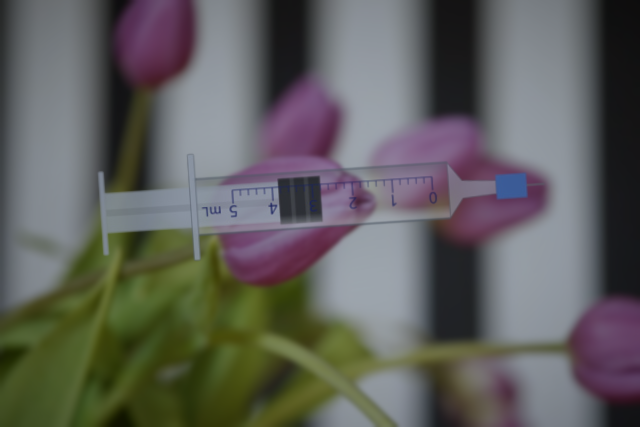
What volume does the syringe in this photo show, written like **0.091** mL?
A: **2.8** mL
